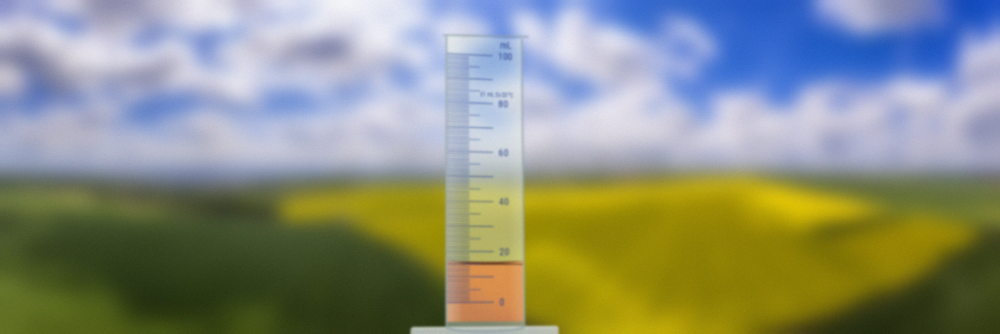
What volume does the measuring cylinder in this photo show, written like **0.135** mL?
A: **15** mL
